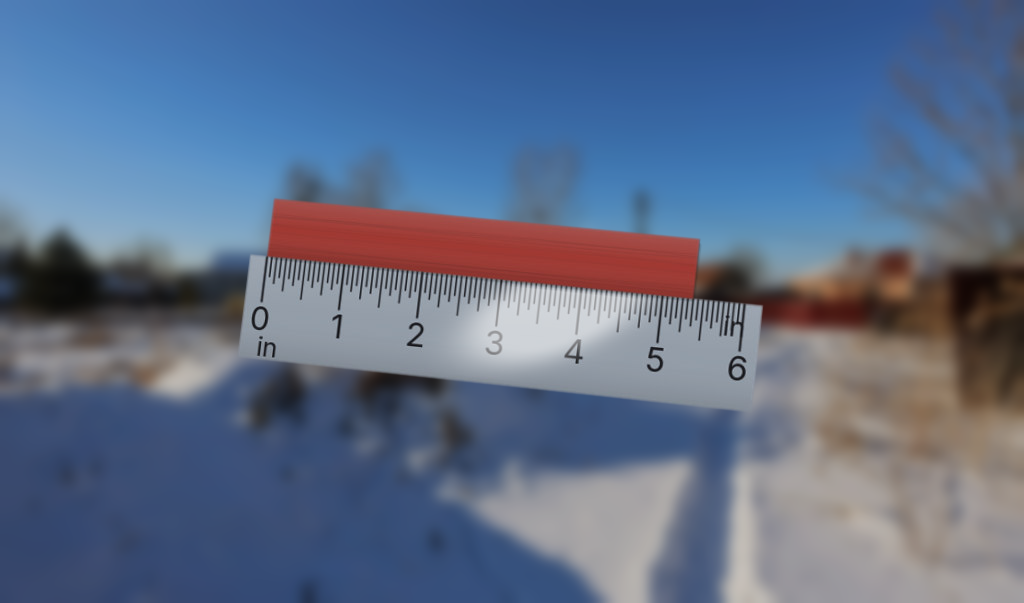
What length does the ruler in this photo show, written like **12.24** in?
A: **5.375** in
